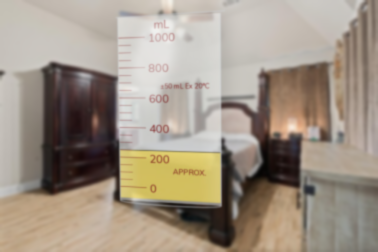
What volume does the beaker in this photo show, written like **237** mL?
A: **250** mL
